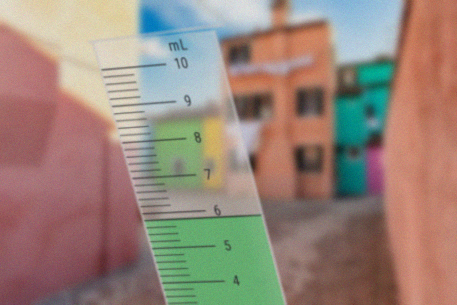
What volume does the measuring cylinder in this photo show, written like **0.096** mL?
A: **5.8** mL
